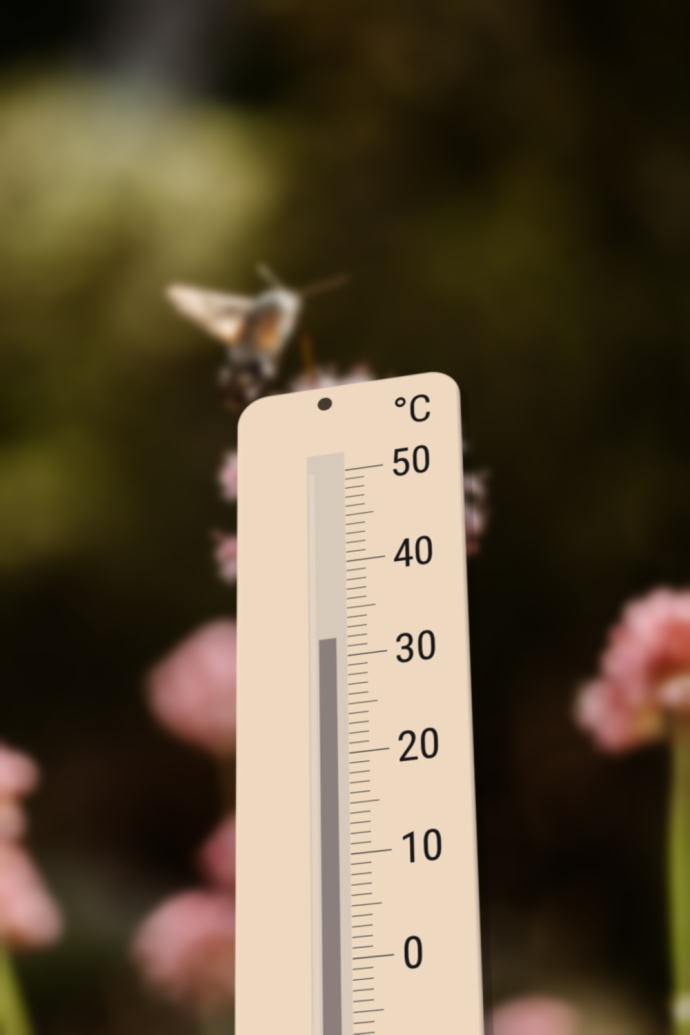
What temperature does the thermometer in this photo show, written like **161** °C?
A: **32** °C
